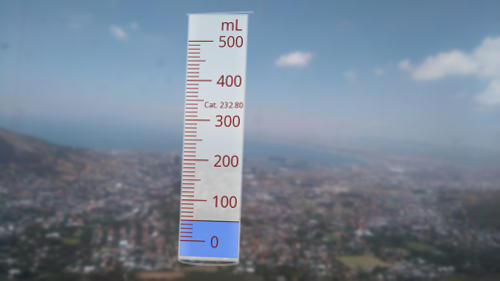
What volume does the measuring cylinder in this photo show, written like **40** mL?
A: **50** mL
